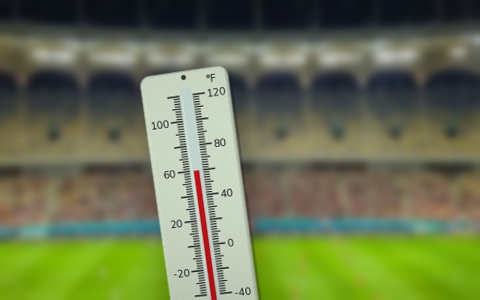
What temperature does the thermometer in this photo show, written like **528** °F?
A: **60** °F
